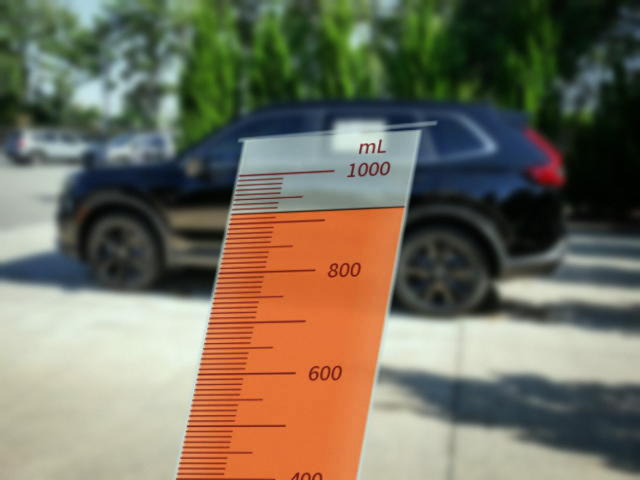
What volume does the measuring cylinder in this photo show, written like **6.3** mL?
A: **920** mL
